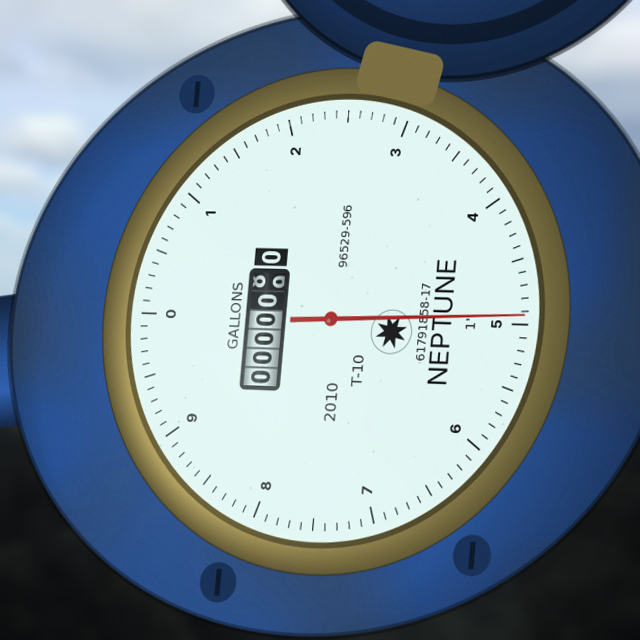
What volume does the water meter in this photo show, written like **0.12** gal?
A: **84.9** gal
